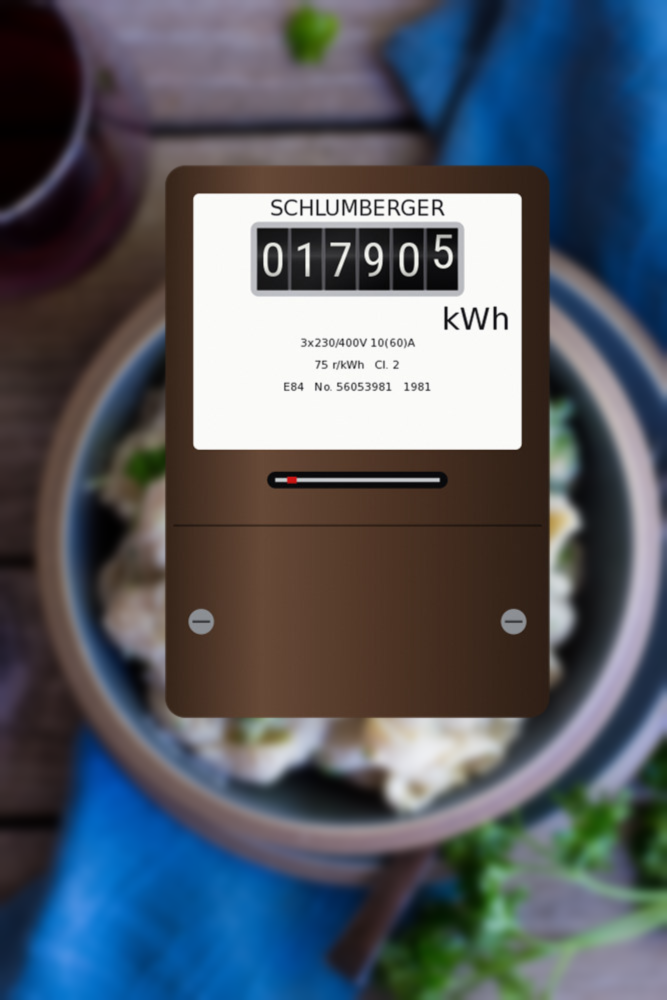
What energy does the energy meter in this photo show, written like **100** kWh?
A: **17905** kWh
